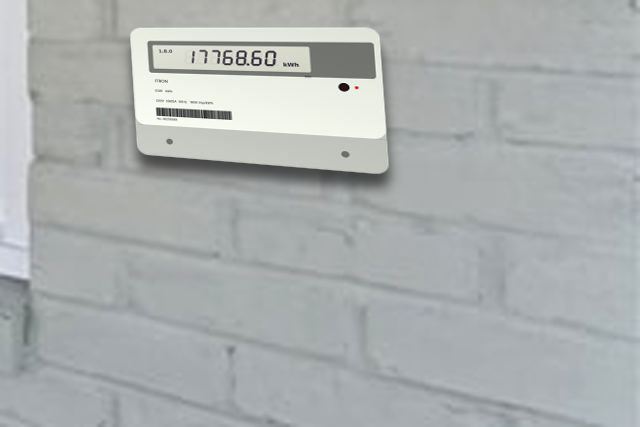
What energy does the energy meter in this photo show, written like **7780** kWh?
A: **17768.60** kWh
